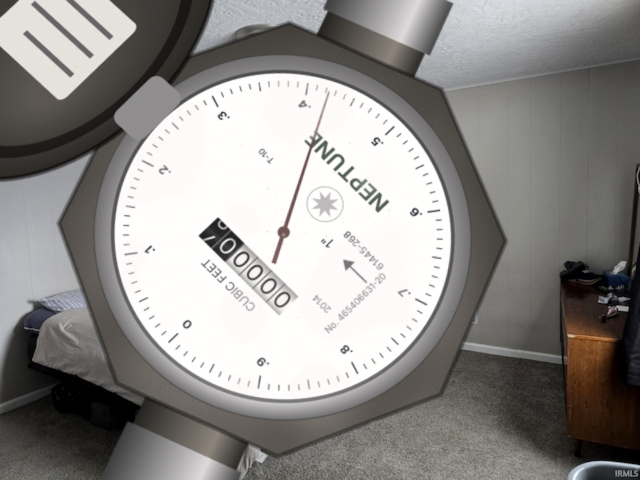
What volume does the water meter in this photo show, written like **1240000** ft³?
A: **7.42** ft³
